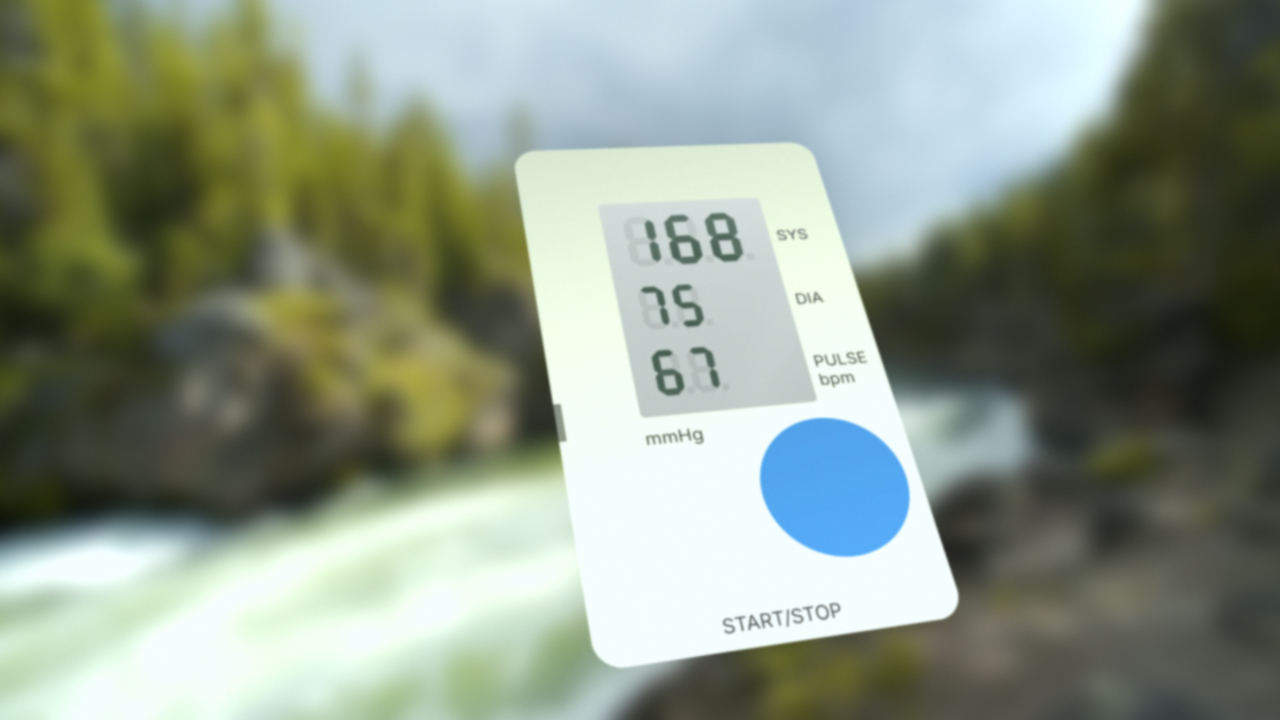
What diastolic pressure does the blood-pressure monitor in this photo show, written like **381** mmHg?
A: **75** mmHg
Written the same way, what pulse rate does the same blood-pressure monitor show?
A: **67** bpm
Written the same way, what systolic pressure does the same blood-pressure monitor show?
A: **168** mmHg
